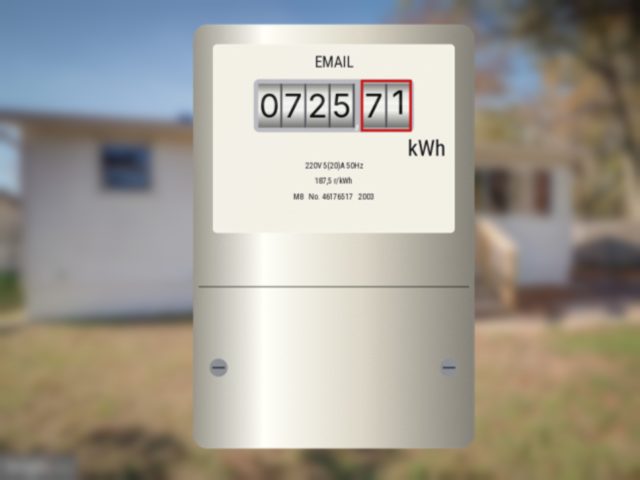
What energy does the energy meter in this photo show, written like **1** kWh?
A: **725.71** kWh
